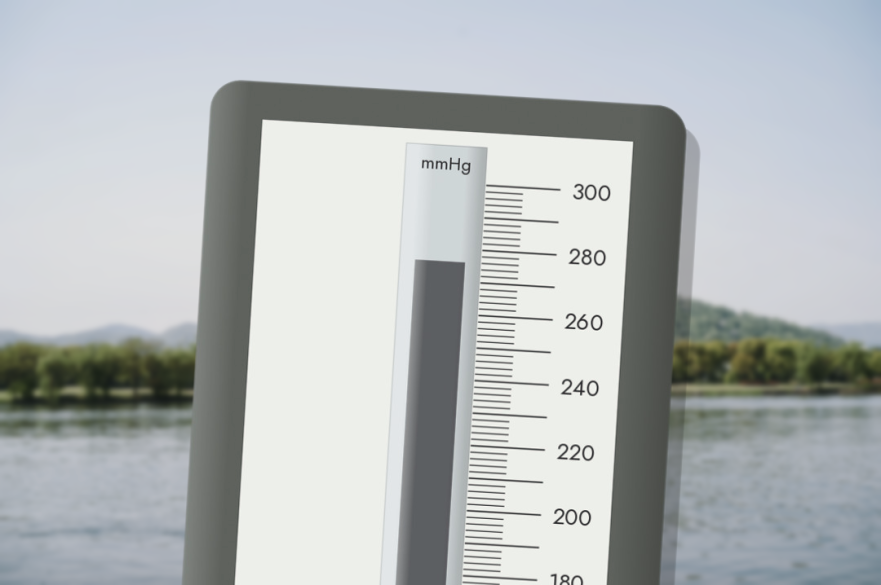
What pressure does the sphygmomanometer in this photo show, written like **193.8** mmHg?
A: **276** mmHg
